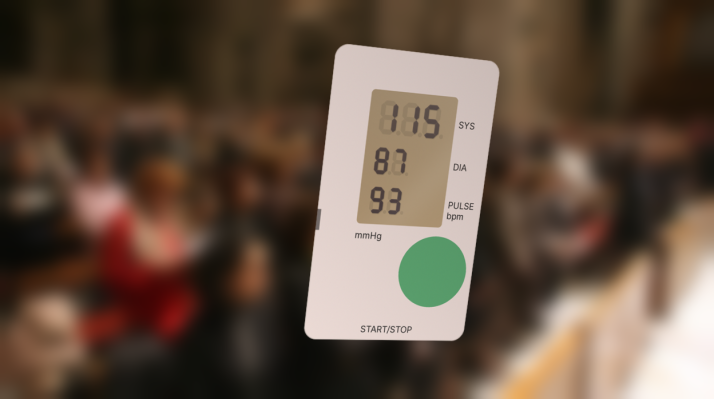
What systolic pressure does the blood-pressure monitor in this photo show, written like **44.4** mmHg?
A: **115** mmHg
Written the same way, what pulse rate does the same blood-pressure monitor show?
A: **93** bpm
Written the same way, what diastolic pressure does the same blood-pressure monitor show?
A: **87** mmHg
